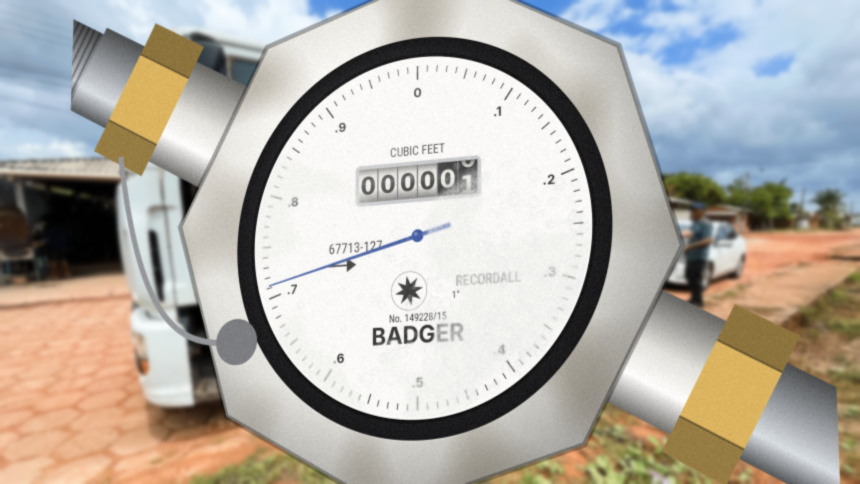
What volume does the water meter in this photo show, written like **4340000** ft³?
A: **0.71** ft³
